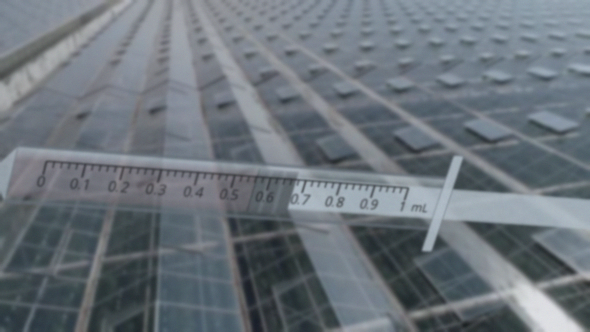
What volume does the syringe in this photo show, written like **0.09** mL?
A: **0.56** mL
